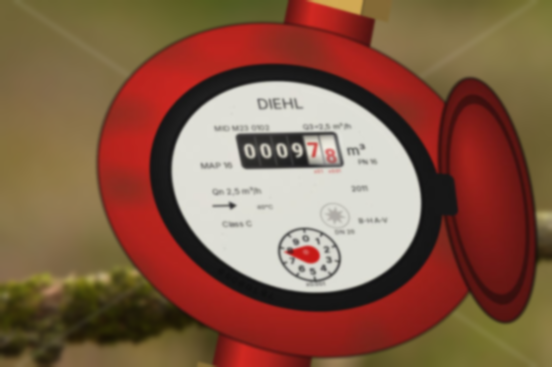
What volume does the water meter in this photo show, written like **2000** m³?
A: **9.777** m³
